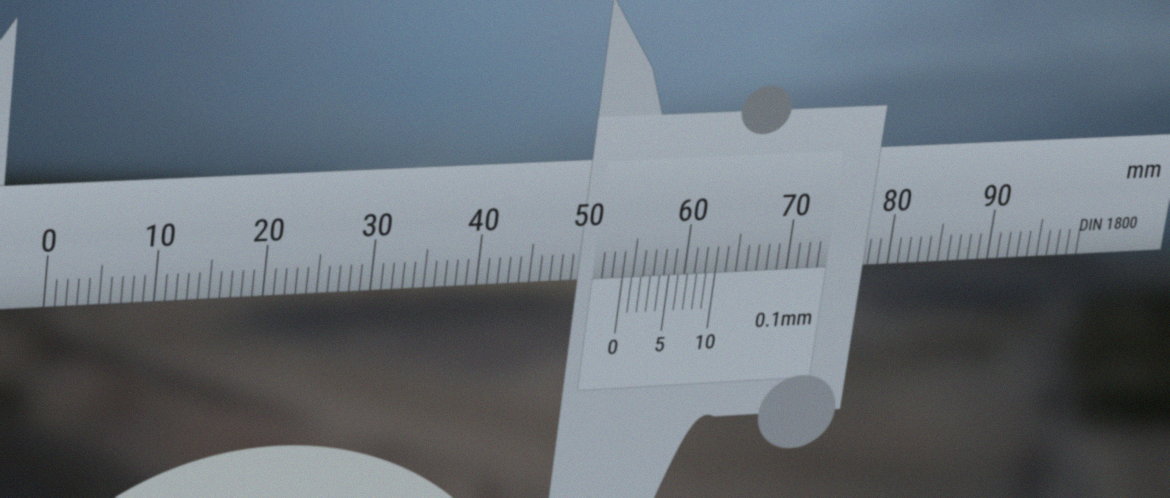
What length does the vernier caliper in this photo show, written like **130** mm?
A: **54.0** mm
